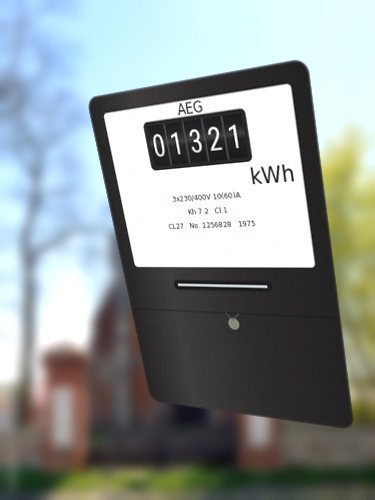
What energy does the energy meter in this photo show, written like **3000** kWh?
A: **1321** kWh
